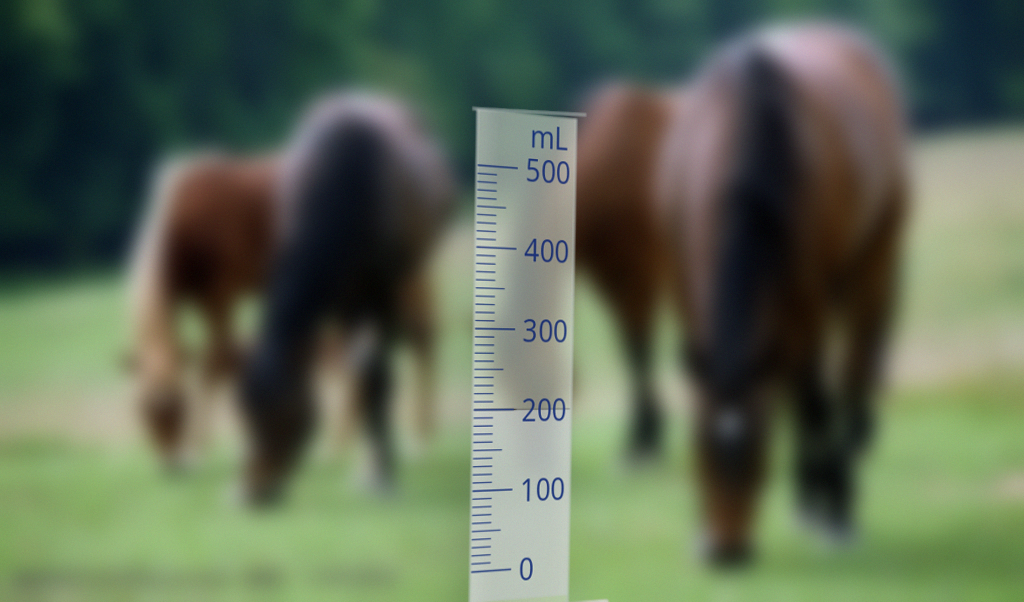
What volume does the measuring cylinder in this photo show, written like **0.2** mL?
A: **200** mL
